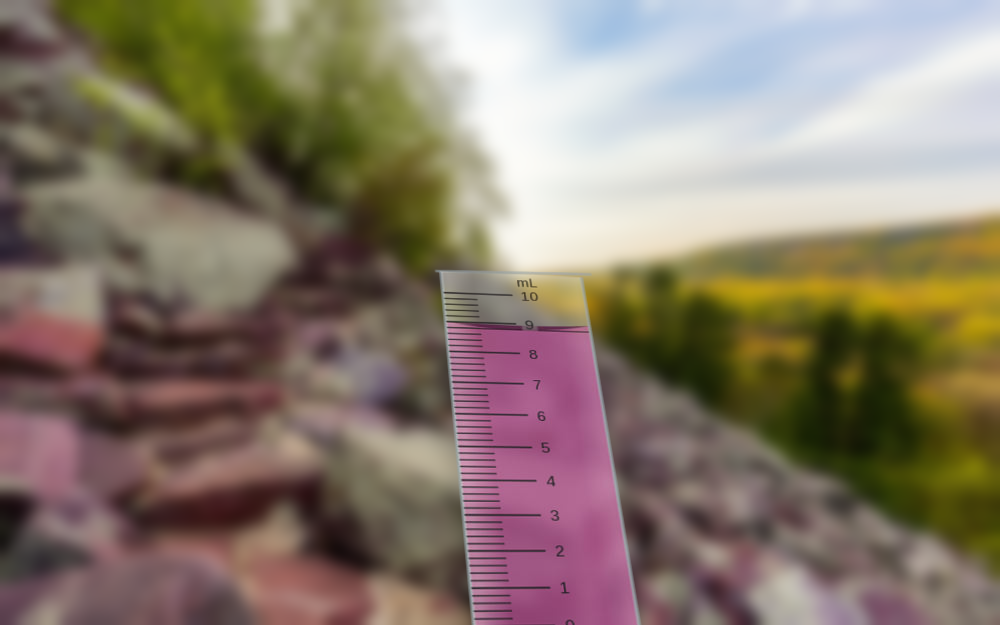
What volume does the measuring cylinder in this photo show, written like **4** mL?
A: **8.8** mL
